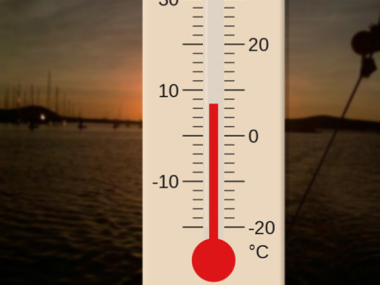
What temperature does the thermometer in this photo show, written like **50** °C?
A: **7** °C
